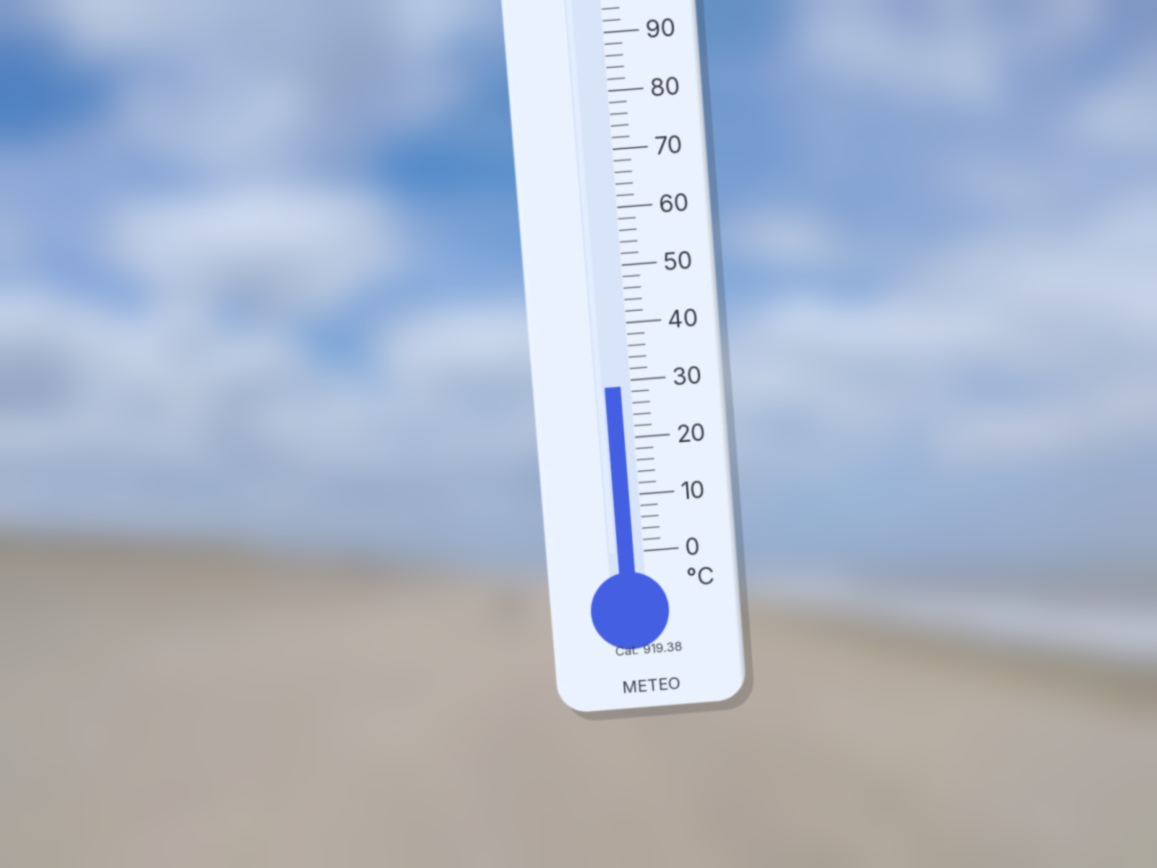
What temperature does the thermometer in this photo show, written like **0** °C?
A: **29** °C
